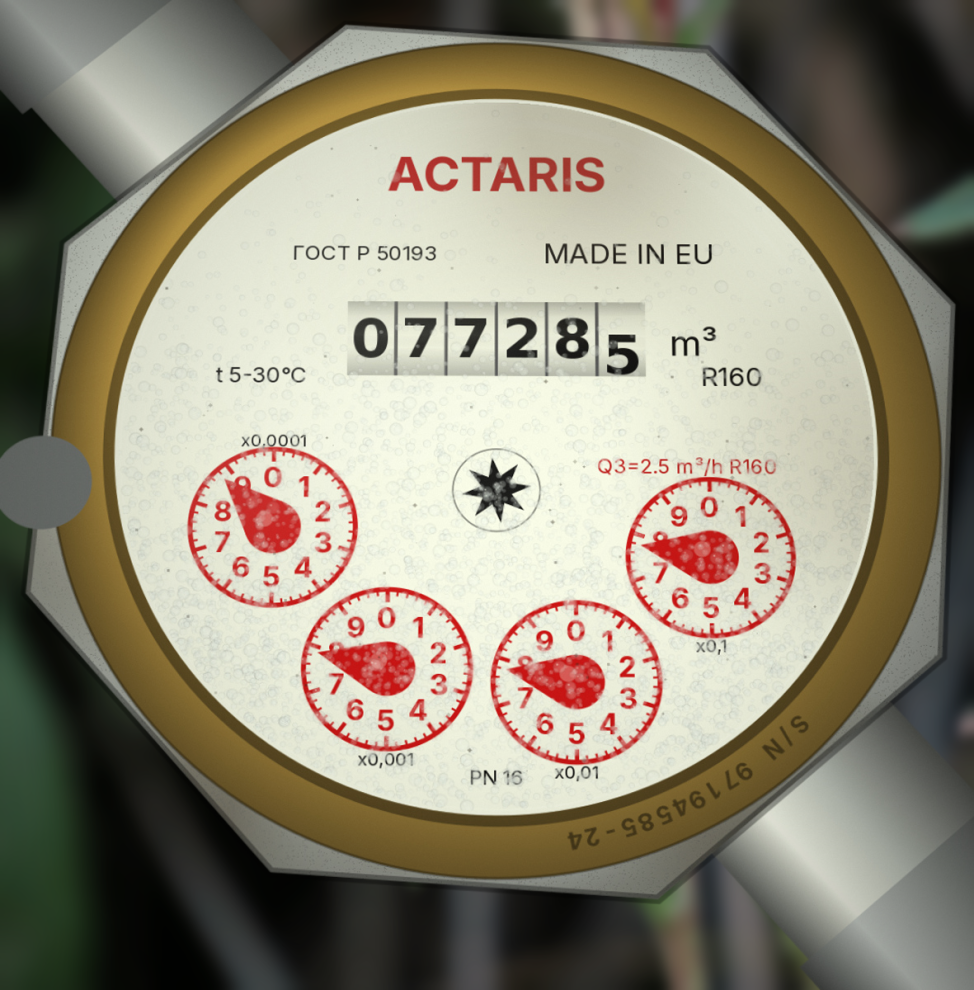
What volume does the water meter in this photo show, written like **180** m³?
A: **77284.7778** m³
